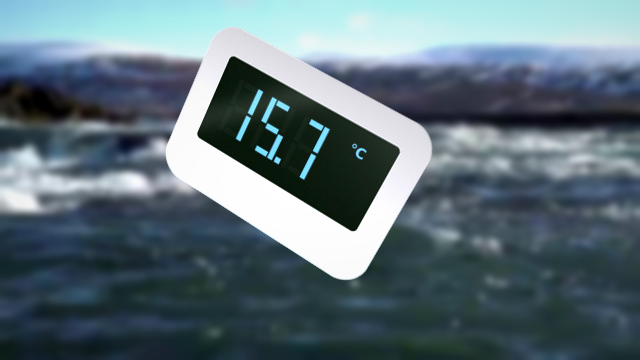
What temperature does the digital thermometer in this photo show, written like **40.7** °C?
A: **15.7** °C
